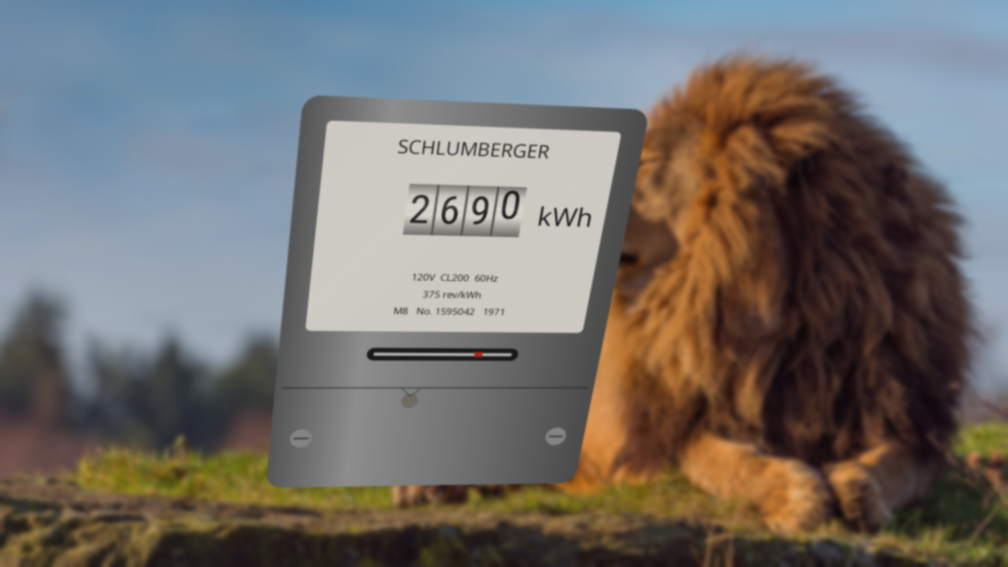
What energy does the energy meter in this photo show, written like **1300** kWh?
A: **2690** kWh
